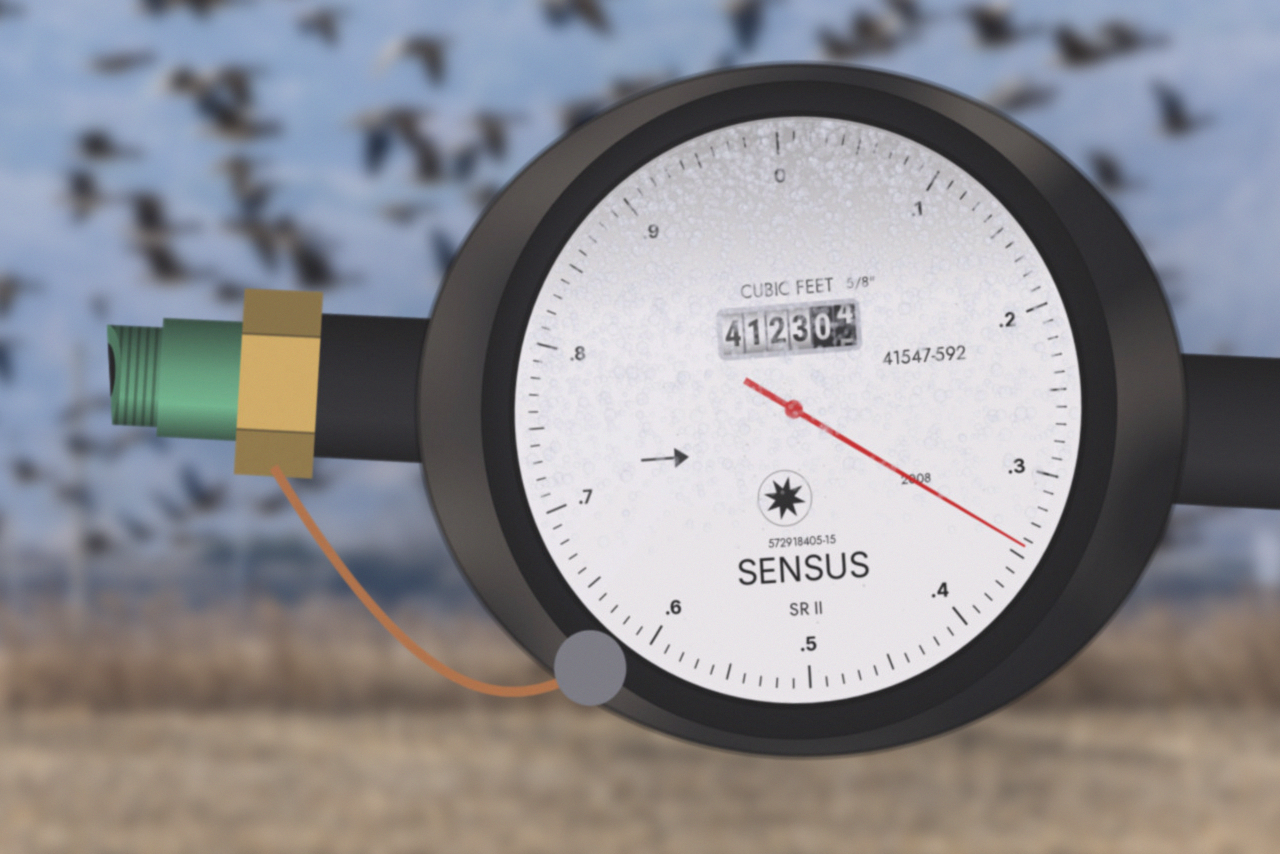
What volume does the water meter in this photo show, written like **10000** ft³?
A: **412304.34** ft³
